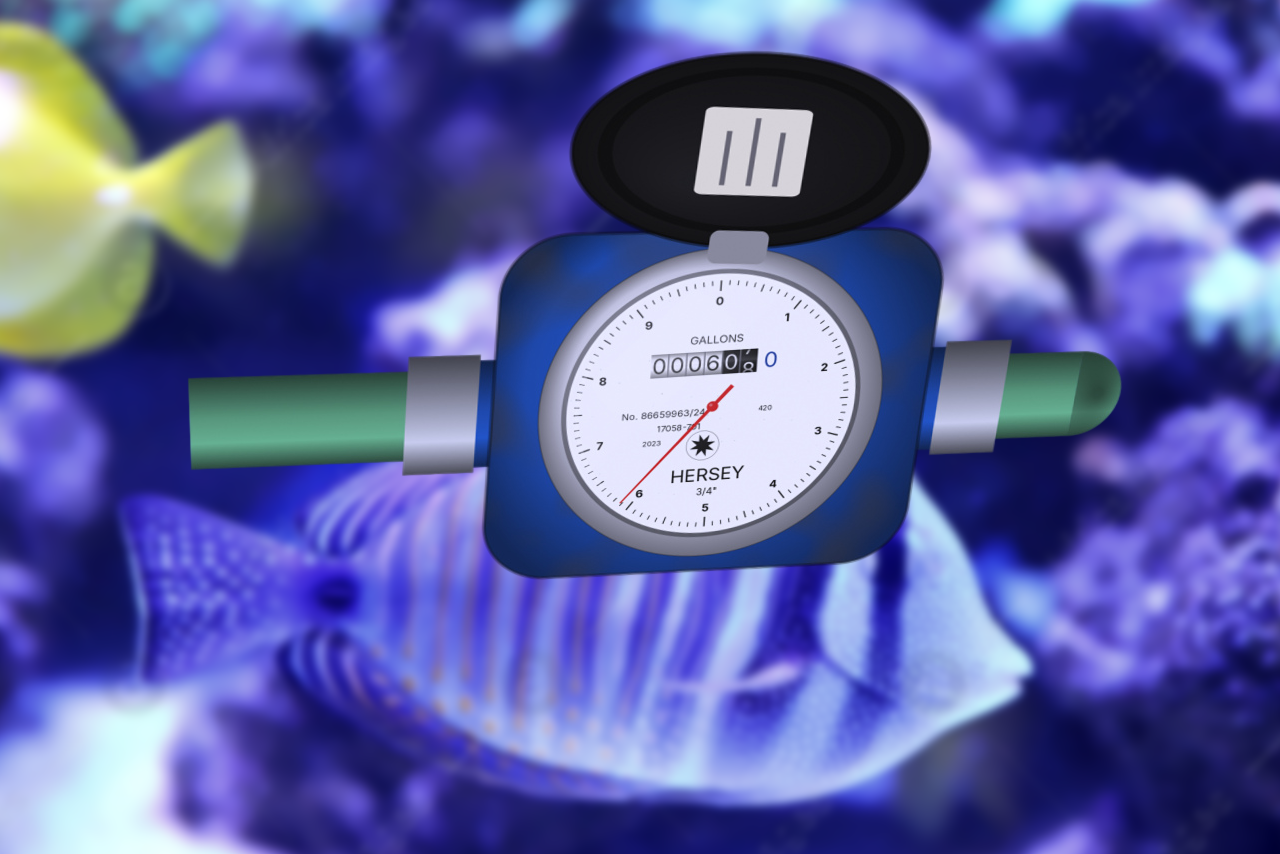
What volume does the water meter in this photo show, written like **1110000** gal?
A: **6076.1** gal
